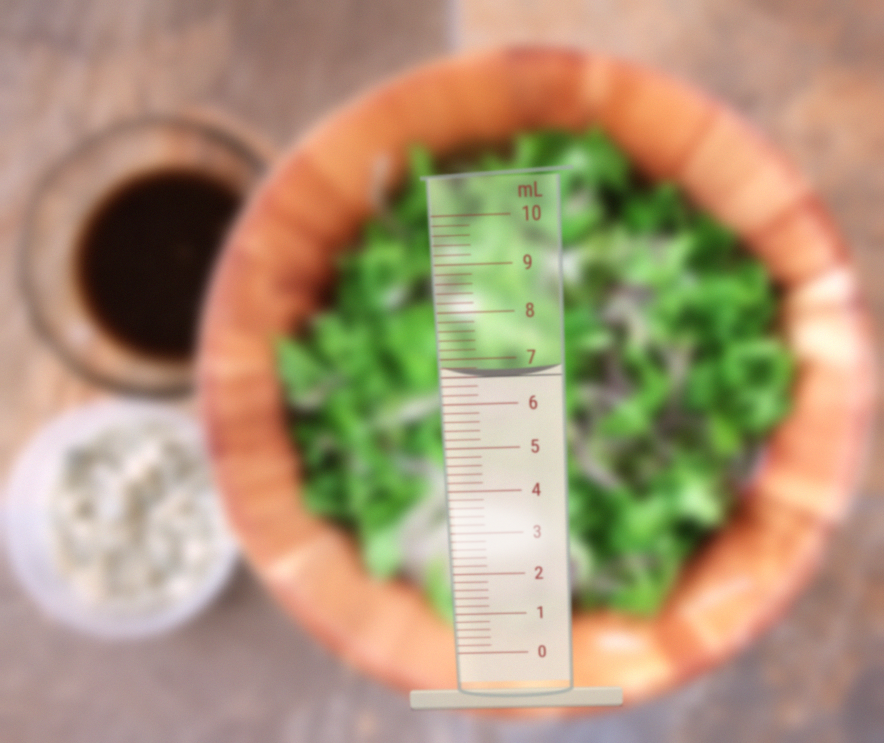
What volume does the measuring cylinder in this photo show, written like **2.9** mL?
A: **6.6** mL
